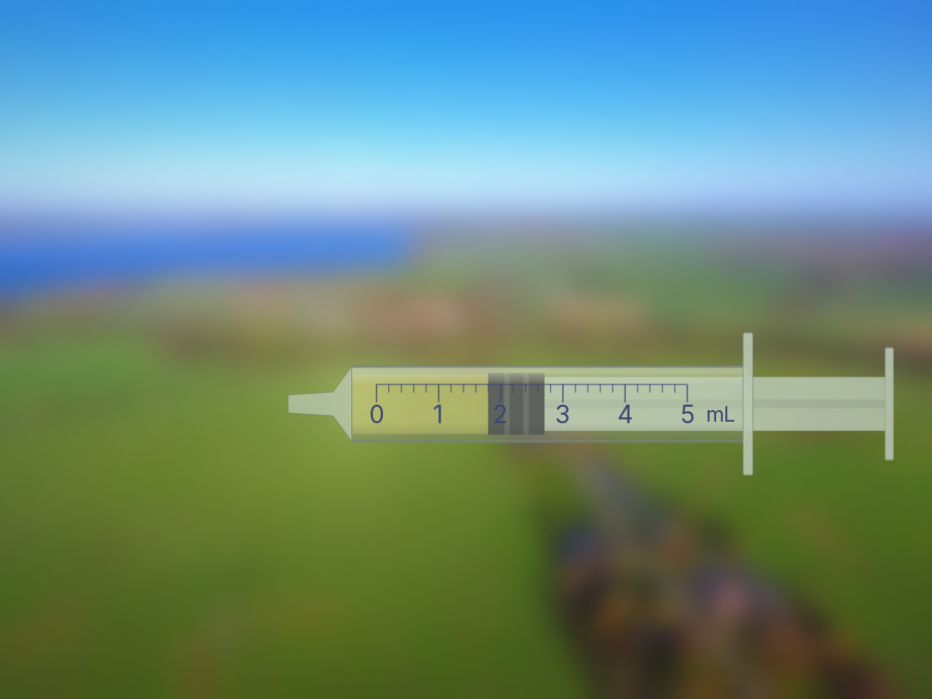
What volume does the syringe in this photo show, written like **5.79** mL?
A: **1.8** mL
